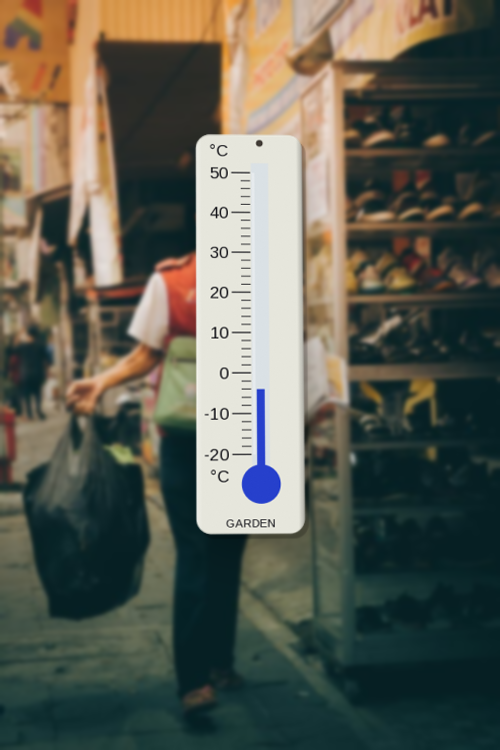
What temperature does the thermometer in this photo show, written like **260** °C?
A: **-4** °C
